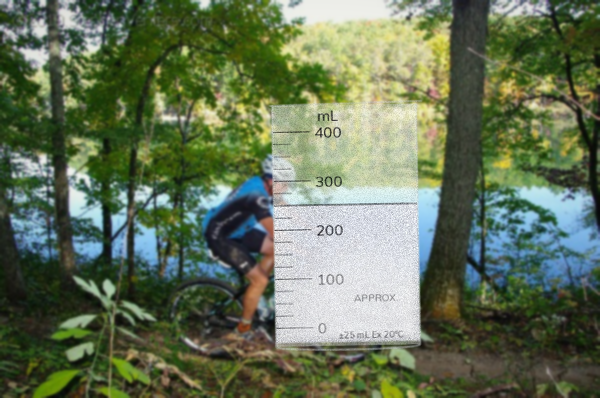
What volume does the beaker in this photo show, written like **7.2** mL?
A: **250** mL
